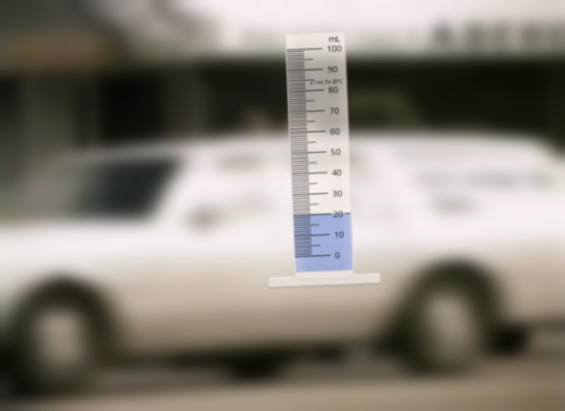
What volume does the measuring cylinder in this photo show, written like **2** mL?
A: **20** mL
